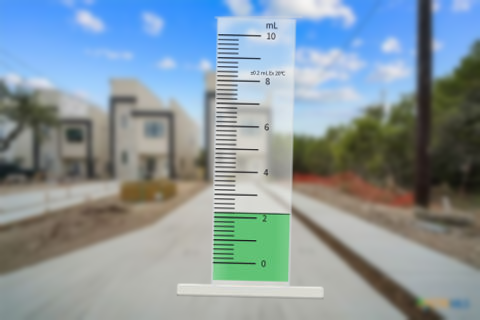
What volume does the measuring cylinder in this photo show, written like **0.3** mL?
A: **2.2** mL
